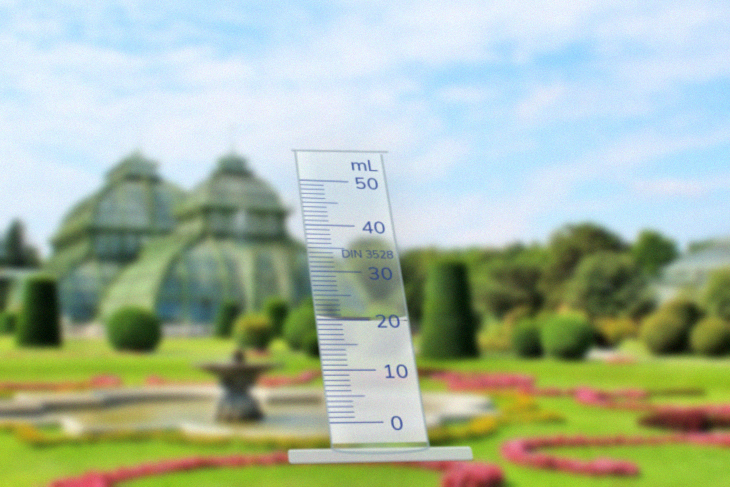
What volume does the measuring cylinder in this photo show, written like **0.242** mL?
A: **20** mL
